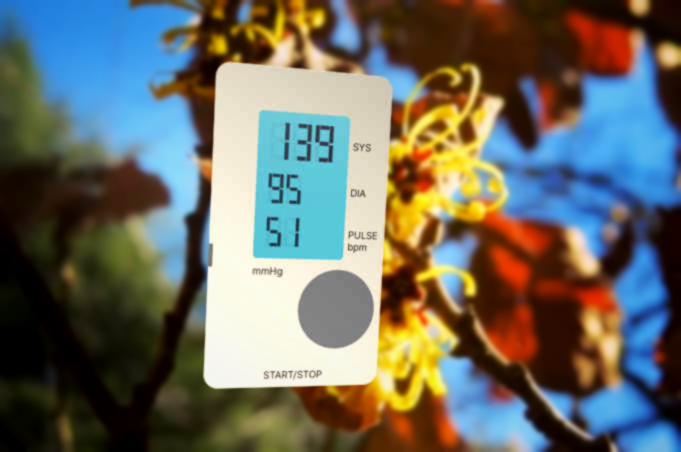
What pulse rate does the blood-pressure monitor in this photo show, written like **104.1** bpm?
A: **51** bpm
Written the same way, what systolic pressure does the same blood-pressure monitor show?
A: **139** mmHg
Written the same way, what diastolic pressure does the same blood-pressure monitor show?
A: **95** mmHg
